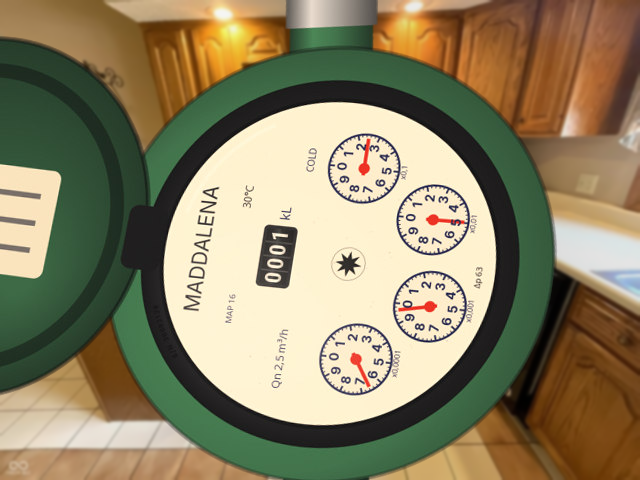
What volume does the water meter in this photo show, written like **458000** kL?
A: **1.2496** kL
